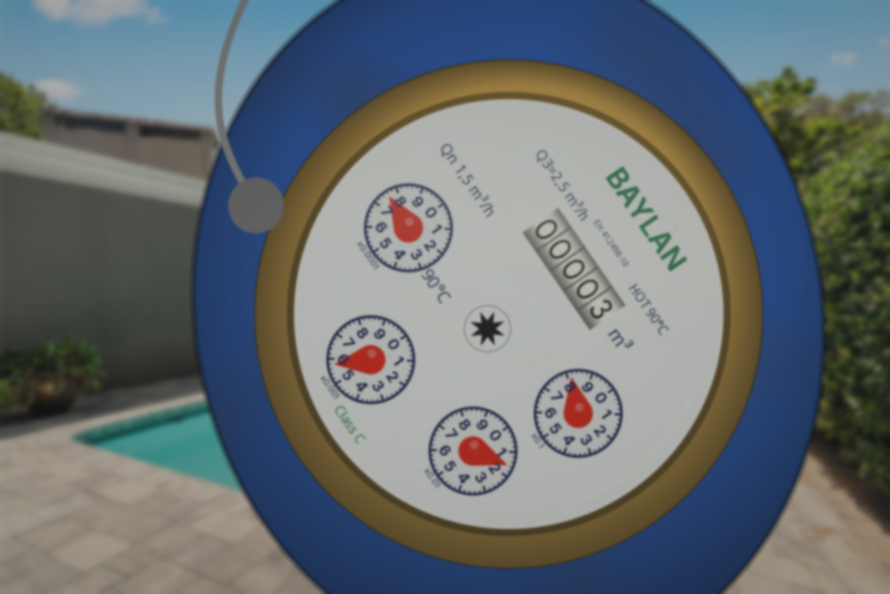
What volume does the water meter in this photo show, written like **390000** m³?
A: **3.8157** m³
